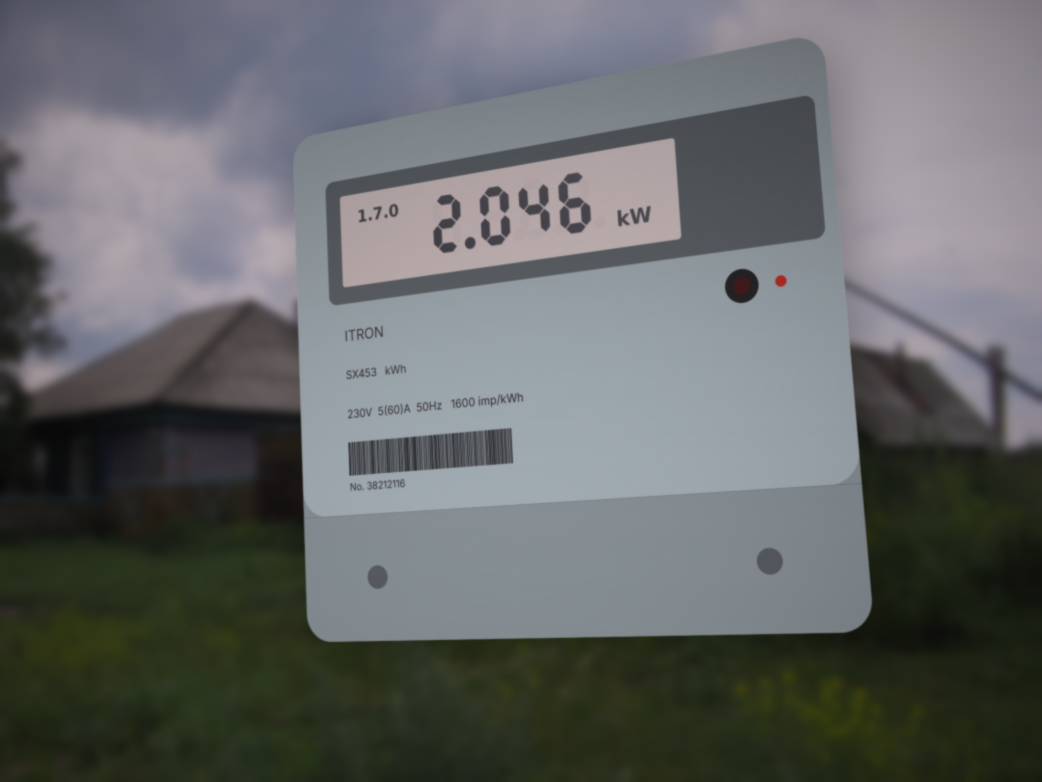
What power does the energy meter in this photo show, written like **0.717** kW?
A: **2.046** kW
